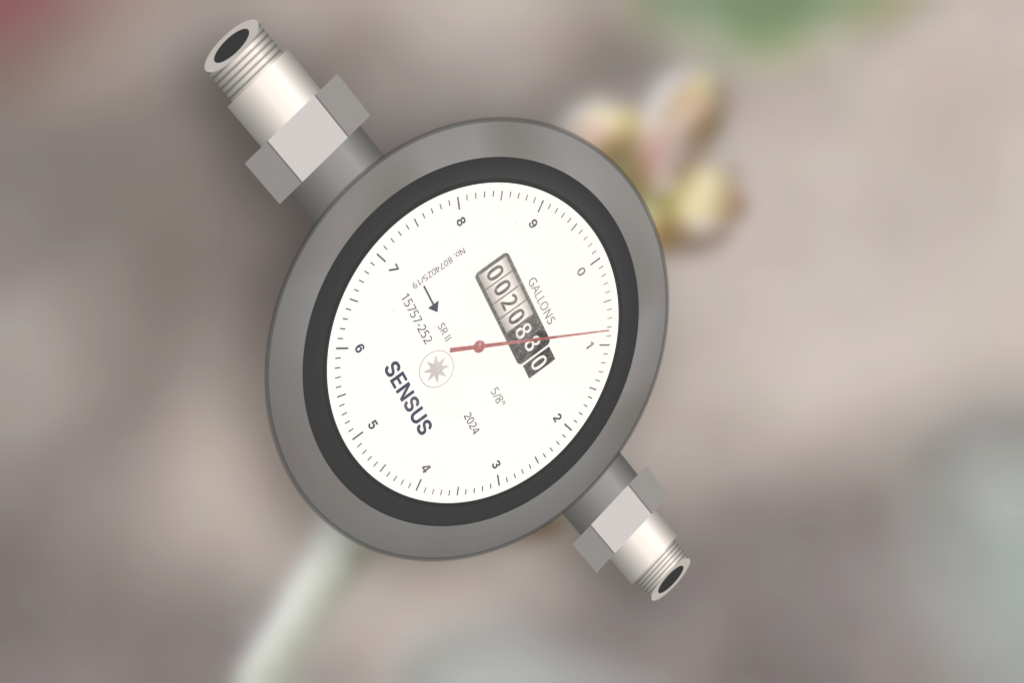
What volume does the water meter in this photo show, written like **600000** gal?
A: **20880.8** gal
